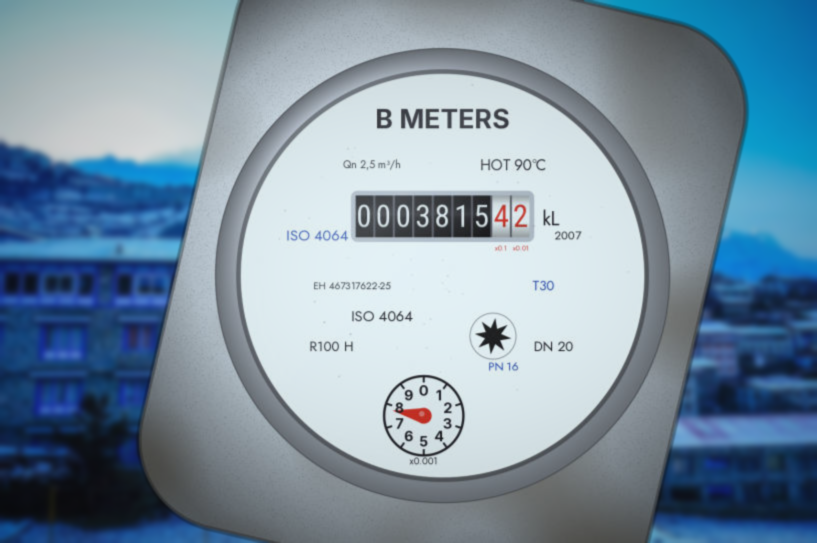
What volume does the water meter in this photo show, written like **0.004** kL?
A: **3815.427** kL
